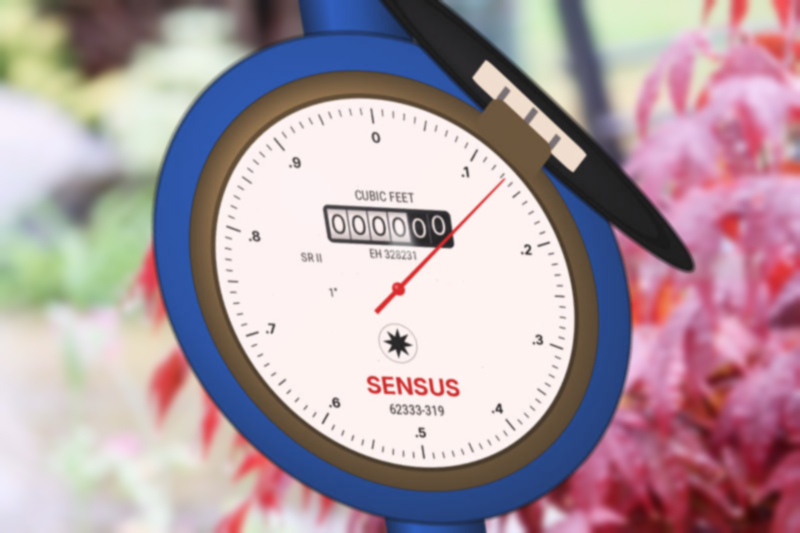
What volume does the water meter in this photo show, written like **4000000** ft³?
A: **0.13** ft³
